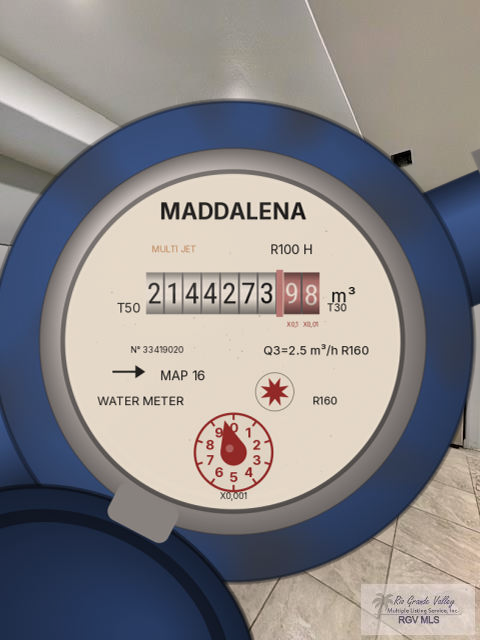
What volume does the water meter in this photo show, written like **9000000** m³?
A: **2144273.979** m³
